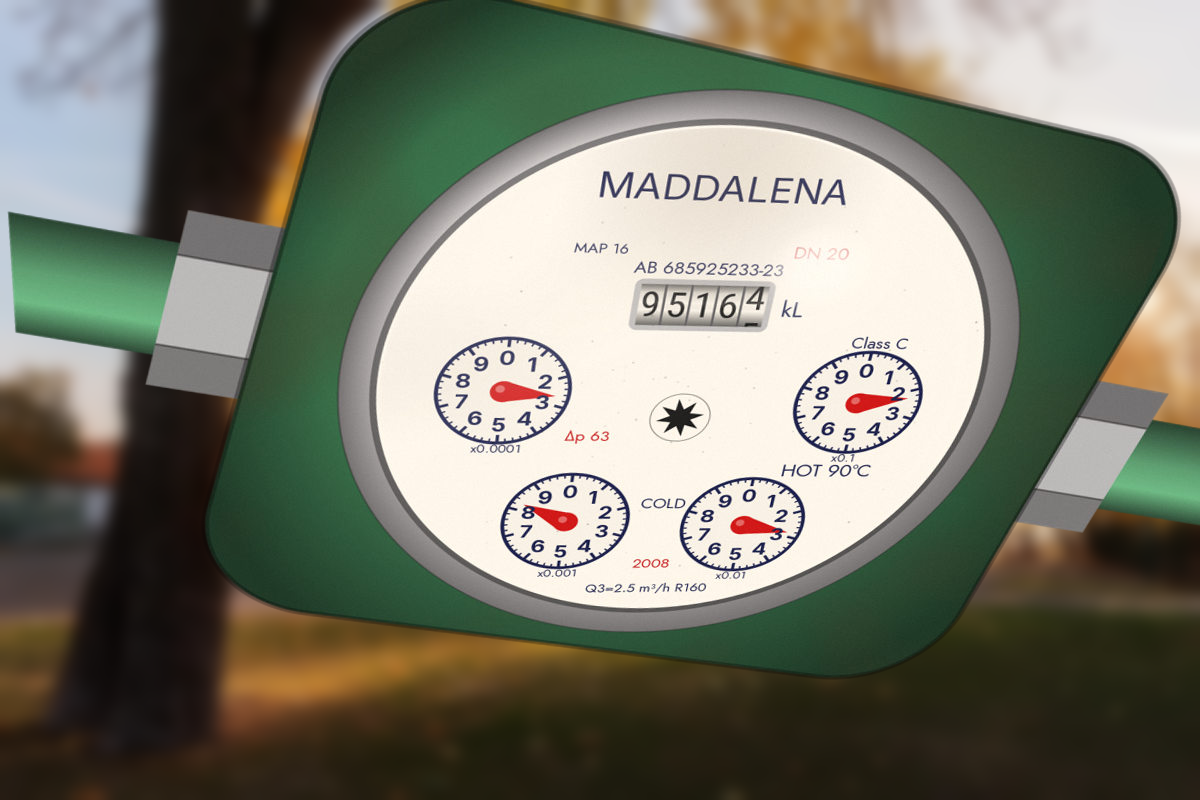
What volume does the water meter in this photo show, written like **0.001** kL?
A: **95164.2282** kL
